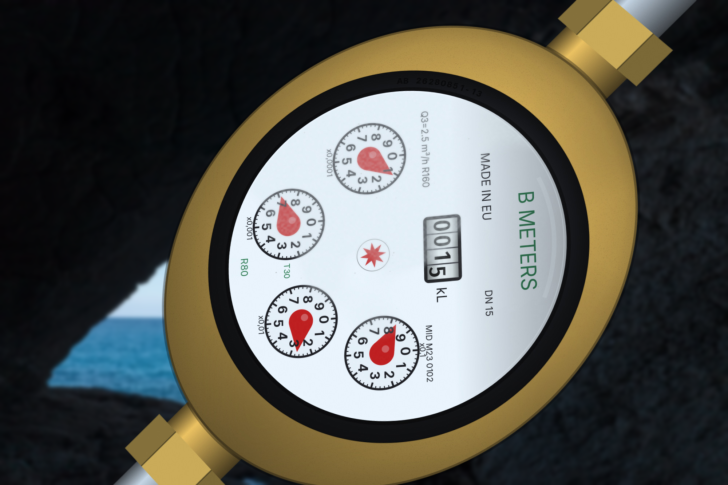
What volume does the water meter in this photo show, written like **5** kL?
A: **14.8271** kL
